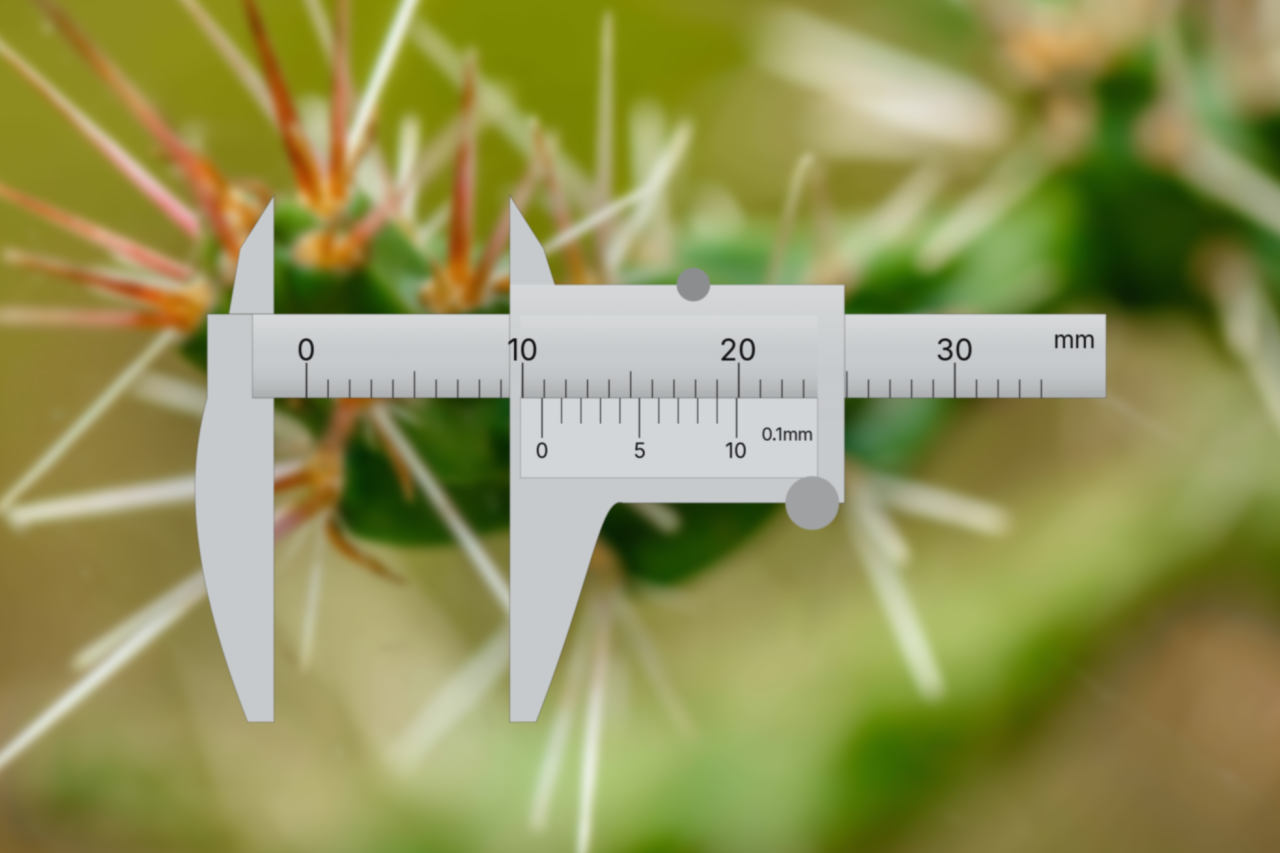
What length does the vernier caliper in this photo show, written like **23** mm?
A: **10.9** mm
